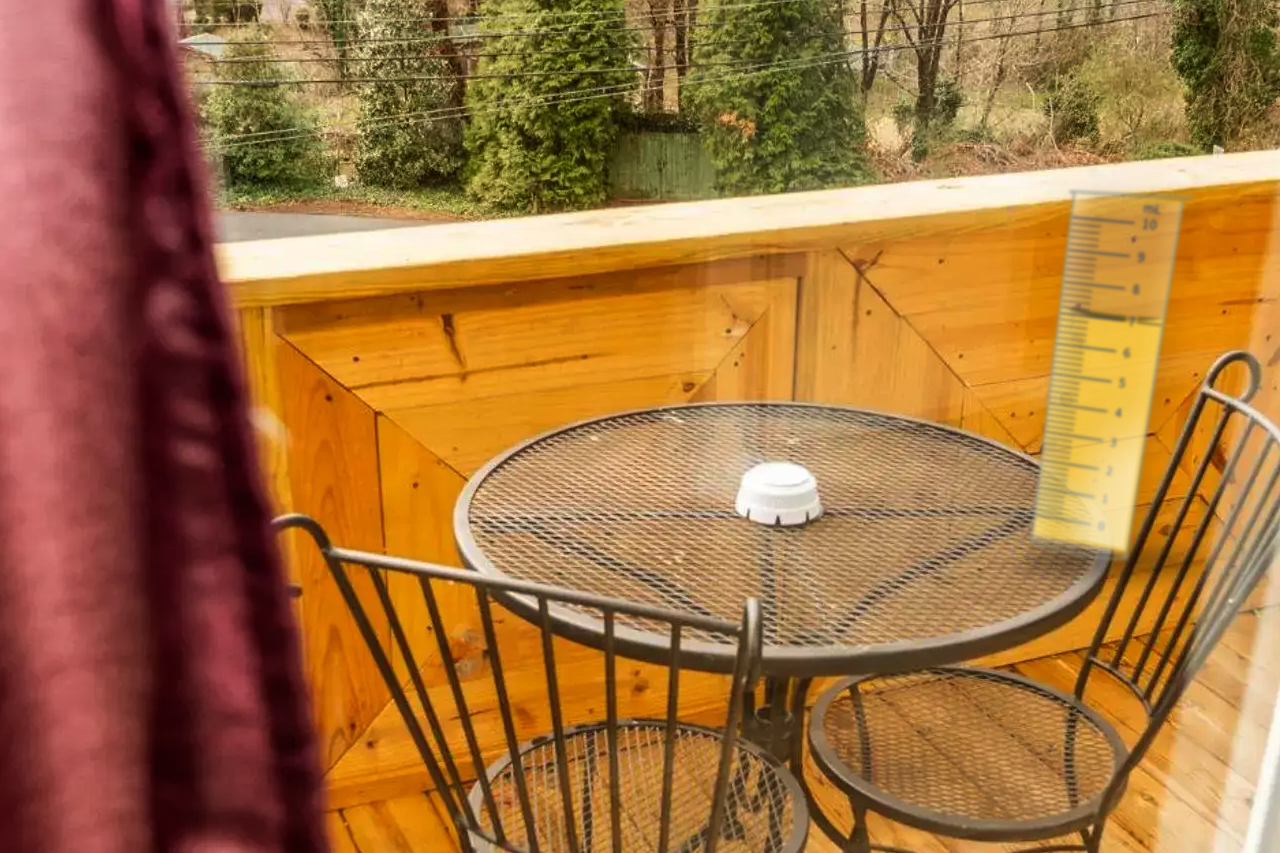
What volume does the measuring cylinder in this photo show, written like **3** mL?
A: **7** mL
